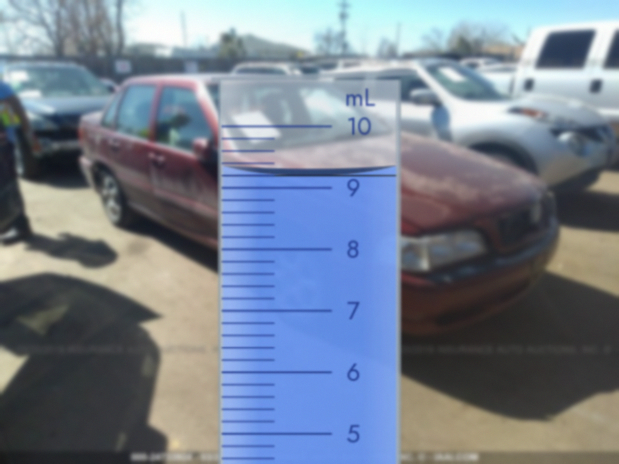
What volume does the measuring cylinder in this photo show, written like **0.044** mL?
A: **9.2** mL
